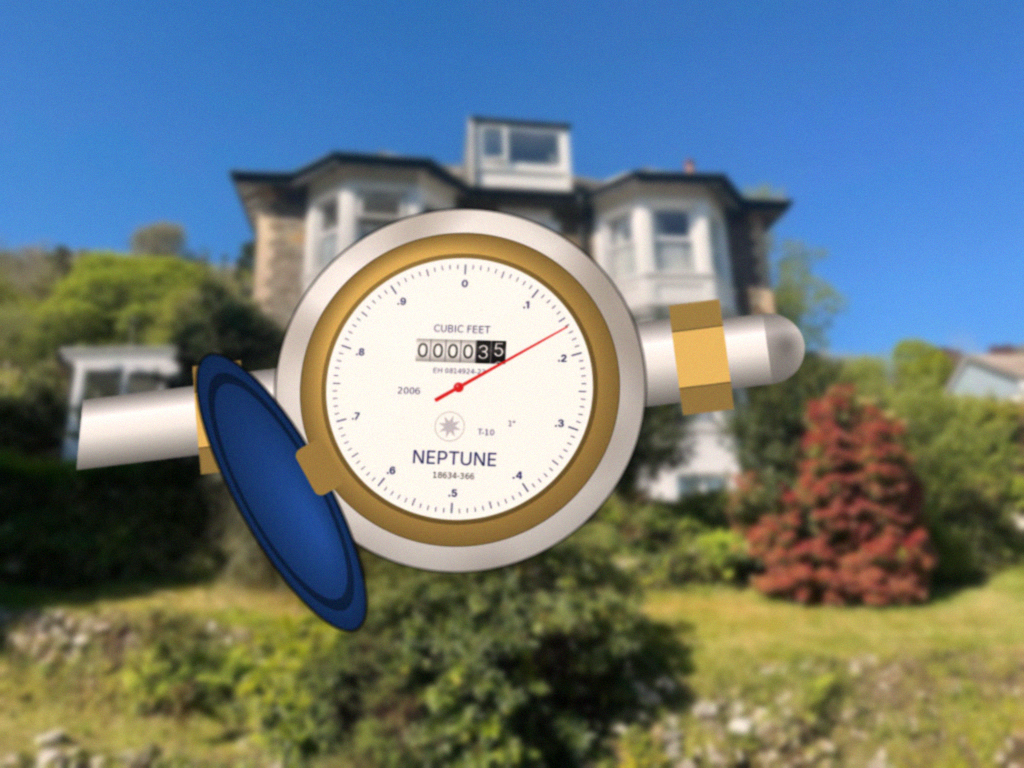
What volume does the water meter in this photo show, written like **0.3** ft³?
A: **35.16** ft³
